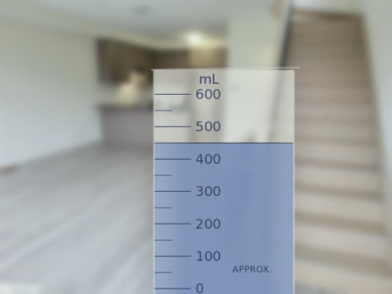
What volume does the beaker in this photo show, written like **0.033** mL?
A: **450** mL
